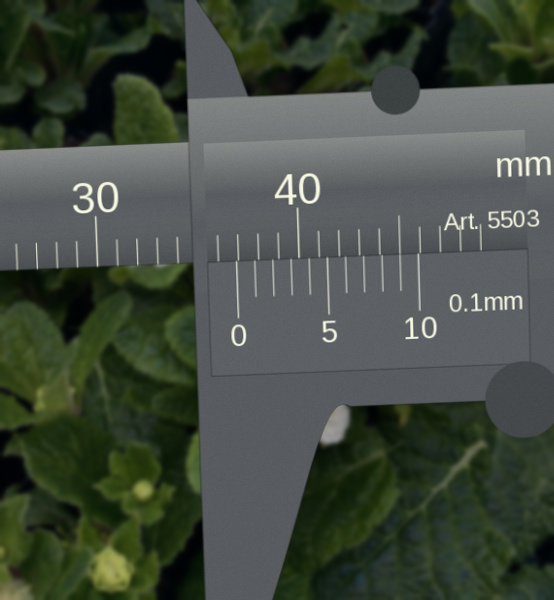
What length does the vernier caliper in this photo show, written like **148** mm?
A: **36.9** mm
